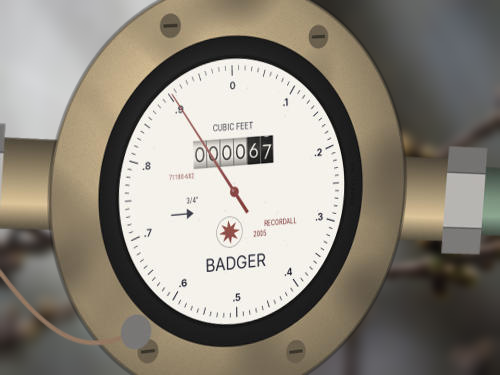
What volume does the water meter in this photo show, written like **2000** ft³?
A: **66.90** ft³
